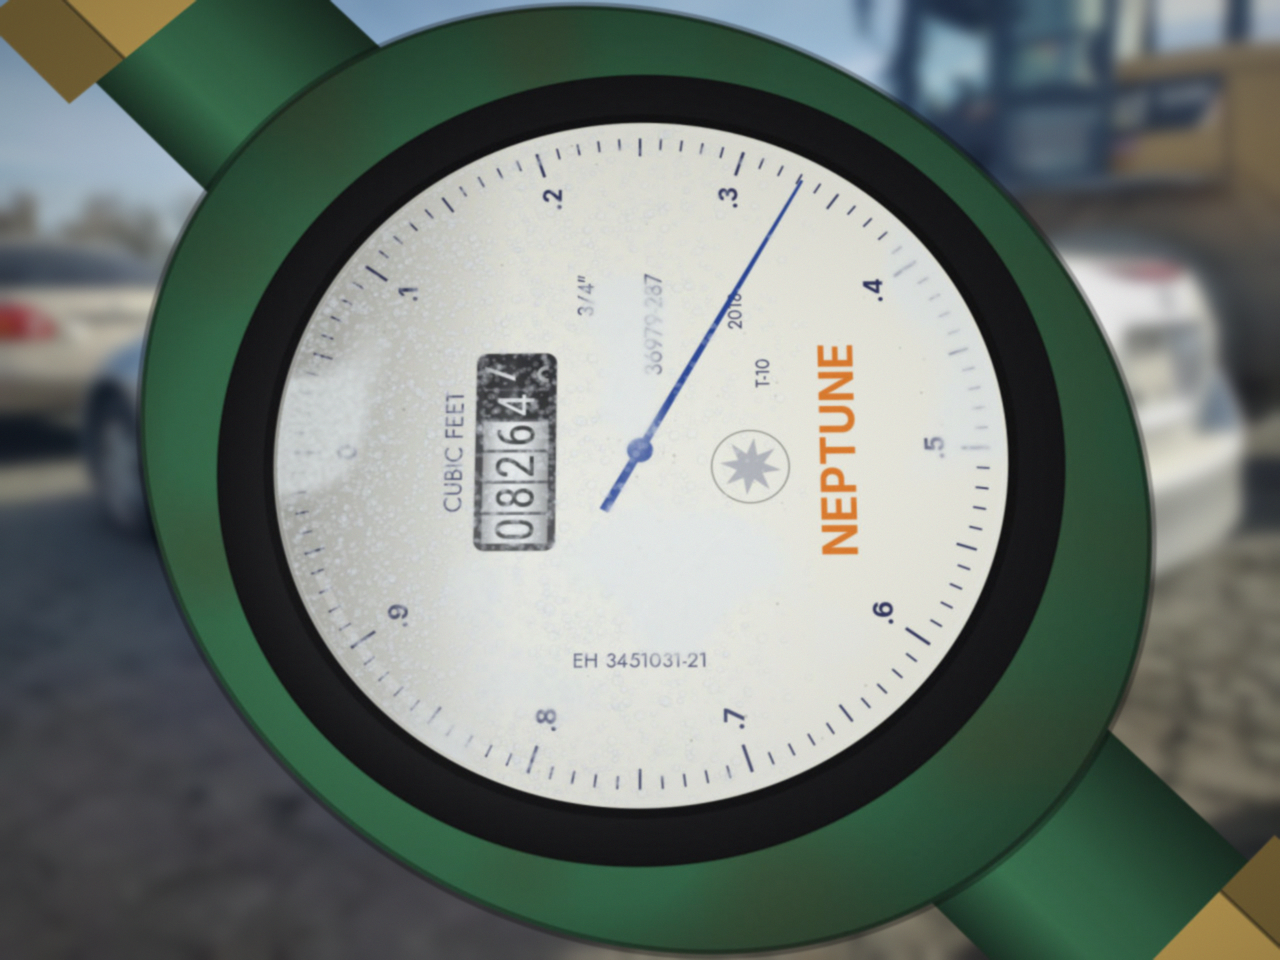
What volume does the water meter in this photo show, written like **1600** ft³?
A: **82647.33** ft³
